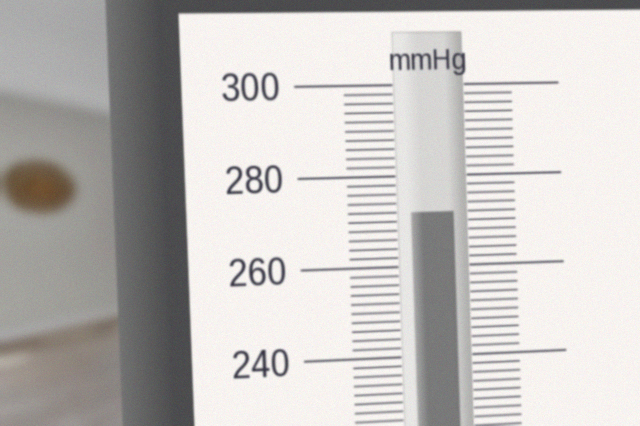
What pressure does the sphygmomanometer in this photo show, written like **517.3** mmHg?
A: **272** mmHg
